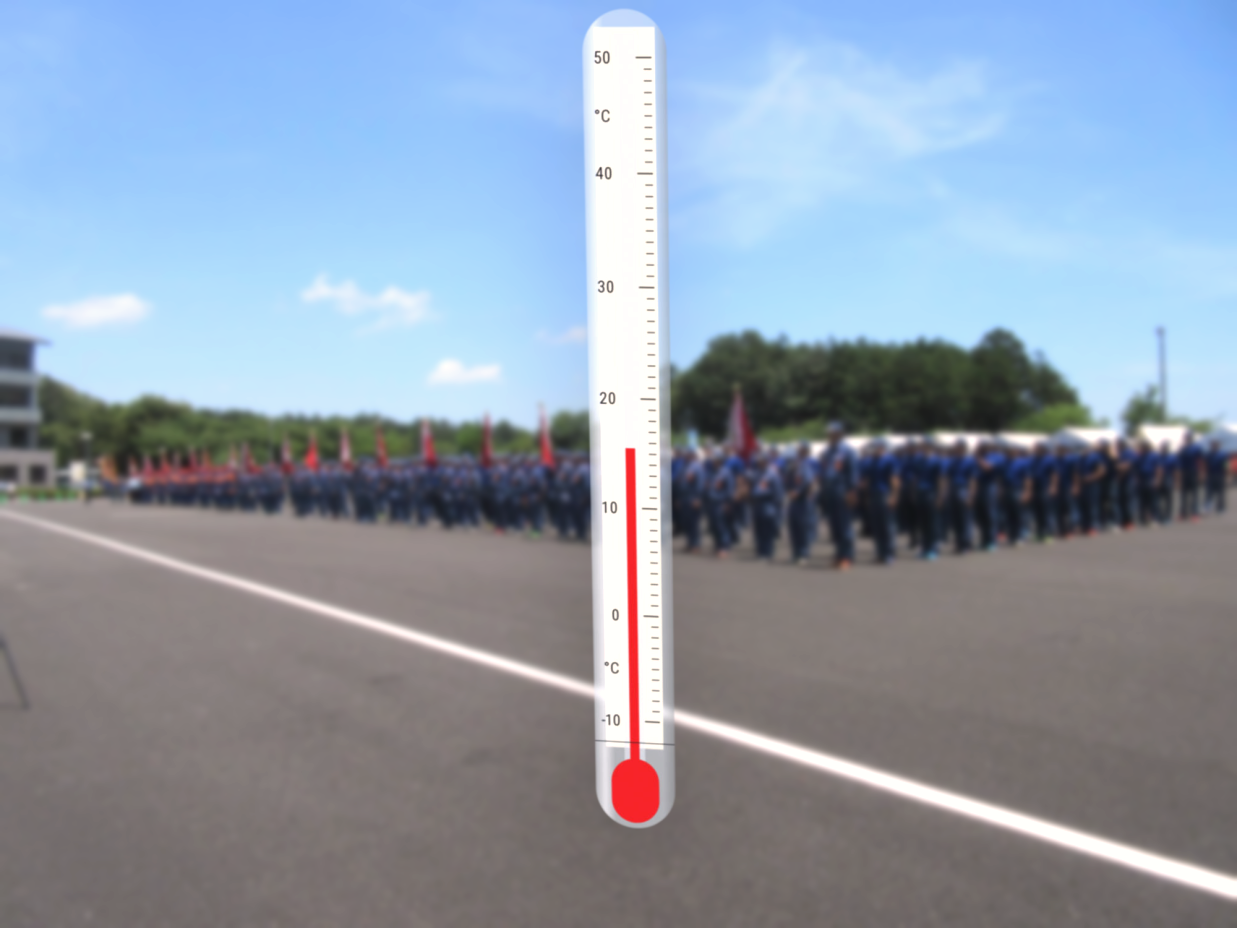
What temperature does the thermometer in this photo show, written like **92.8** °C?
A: **15.5** °C
